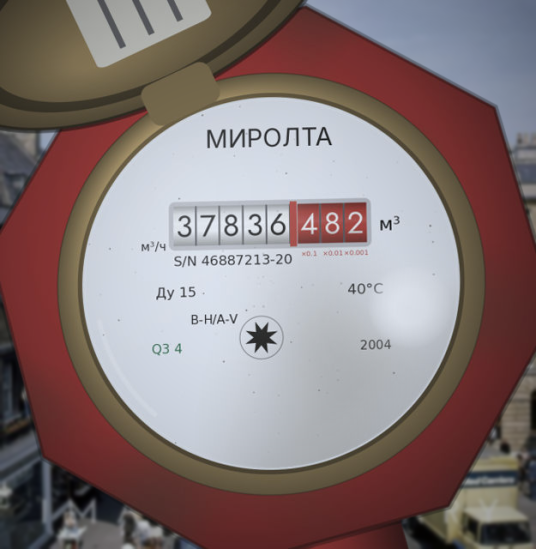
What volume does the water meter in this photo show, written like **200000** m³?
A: **37836.482** m³
